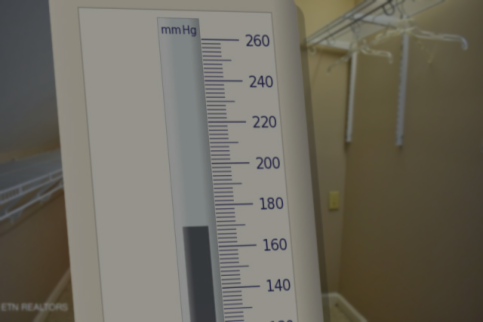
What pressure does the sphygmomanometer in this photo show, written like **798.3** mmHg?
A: **170** mmHg
